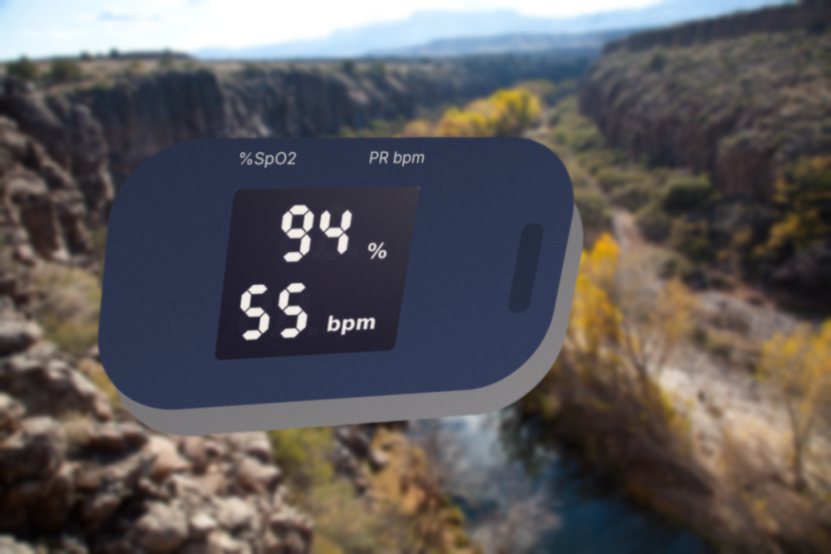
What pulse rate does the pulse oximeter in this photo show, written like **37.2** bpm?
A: **55** bpm
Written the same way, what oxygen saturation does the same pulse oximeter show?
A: **94** %
